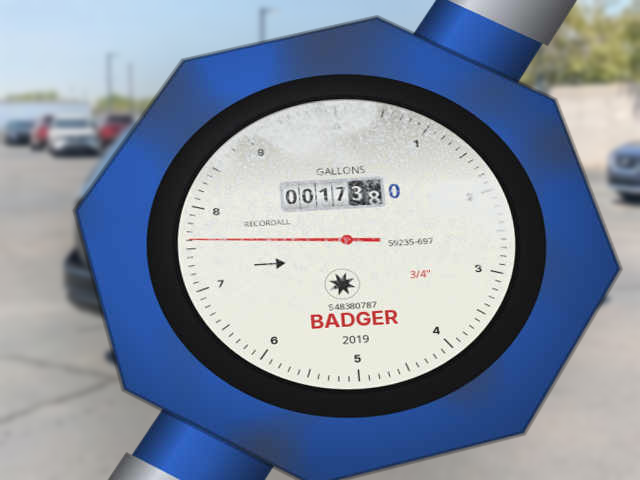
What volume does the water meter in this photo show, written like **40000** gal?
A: **17377.6** gal
